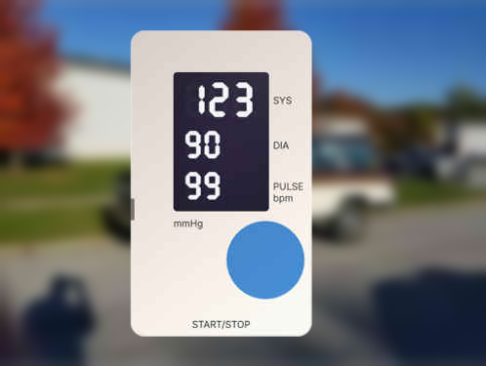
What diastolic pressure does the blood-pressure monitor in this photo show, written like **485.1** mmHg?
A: **90** mmHg
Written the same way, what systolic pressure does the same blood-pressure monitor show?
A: **123** mmHg
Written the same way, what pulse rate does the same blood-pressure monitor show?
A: **99** bpm
